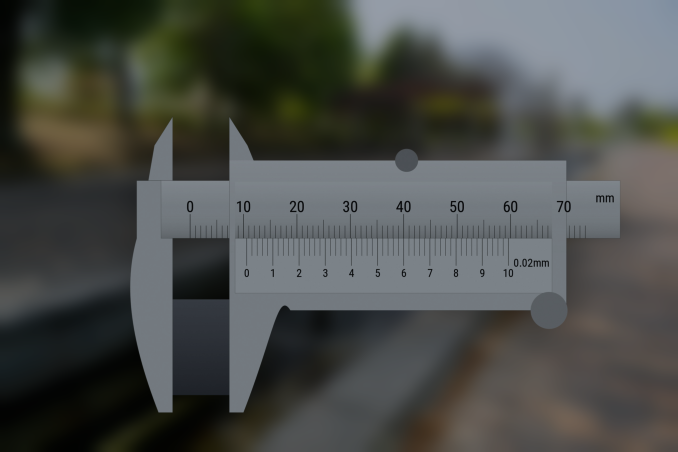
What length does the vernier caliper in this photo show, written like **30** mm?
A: **10.6** mm
